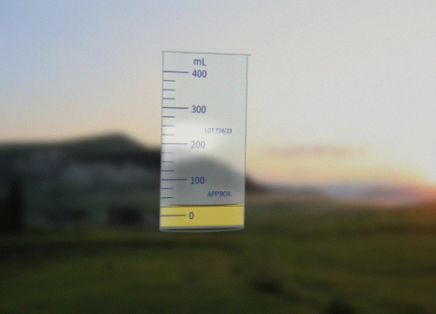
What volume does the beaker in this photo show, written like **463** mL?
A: **25** mL
